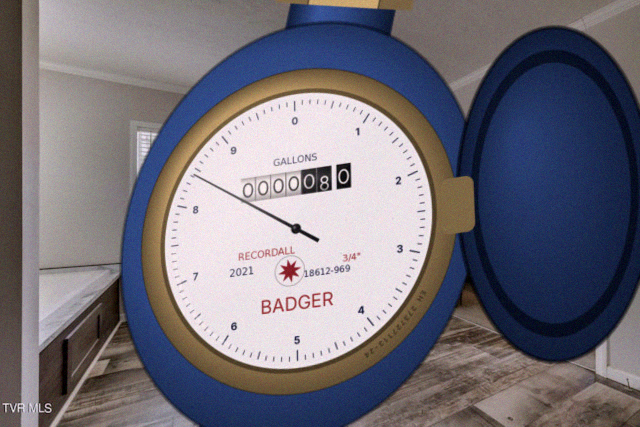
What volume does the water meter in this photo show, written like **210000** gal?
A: **78.4** gal
